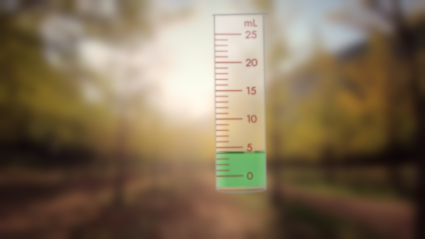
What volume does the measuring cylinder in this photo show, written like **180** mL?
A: **4** mL
